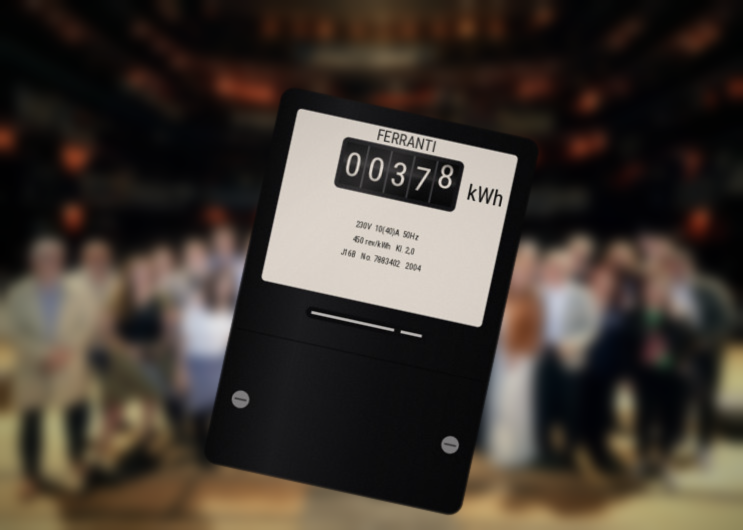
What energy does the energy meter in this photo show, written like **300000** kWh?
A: **378** kWh
